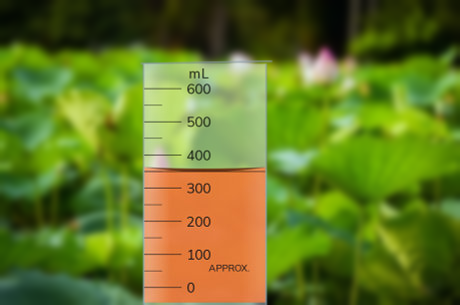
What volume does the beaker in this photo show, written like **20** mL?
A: **350** mL
